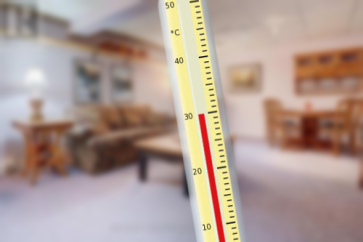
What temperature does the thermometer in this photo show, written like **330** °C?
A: **30** °C
